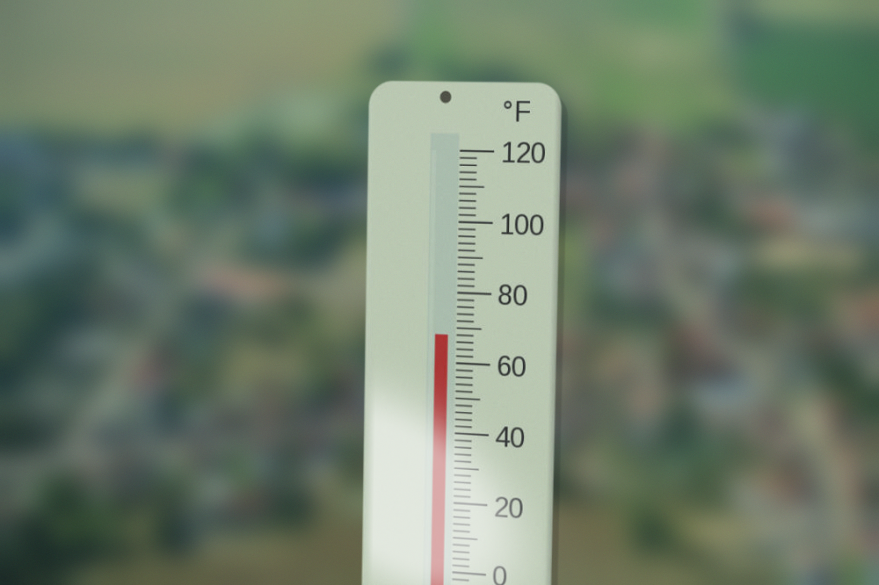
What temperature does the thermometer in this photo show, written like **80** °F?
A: **68** °F
